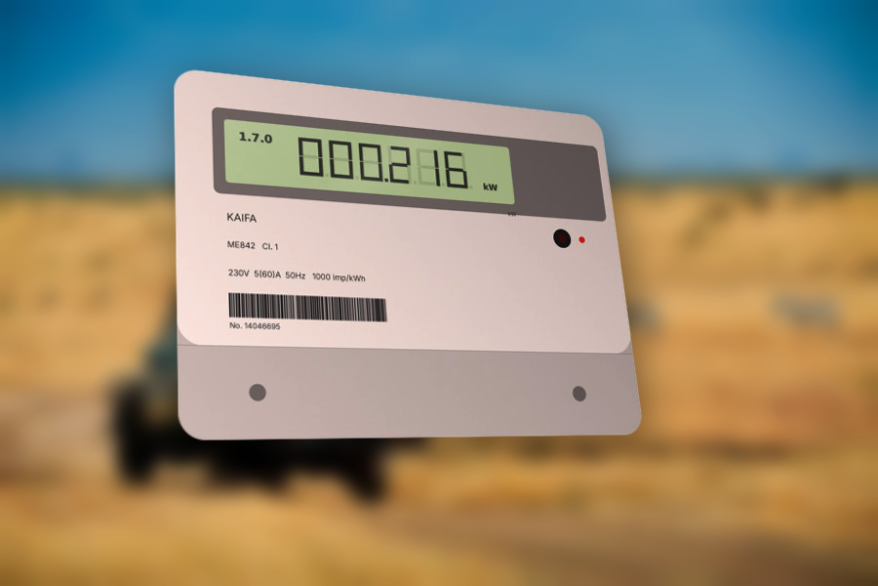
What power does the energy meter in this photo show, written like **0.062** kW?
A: **0.216** kW
